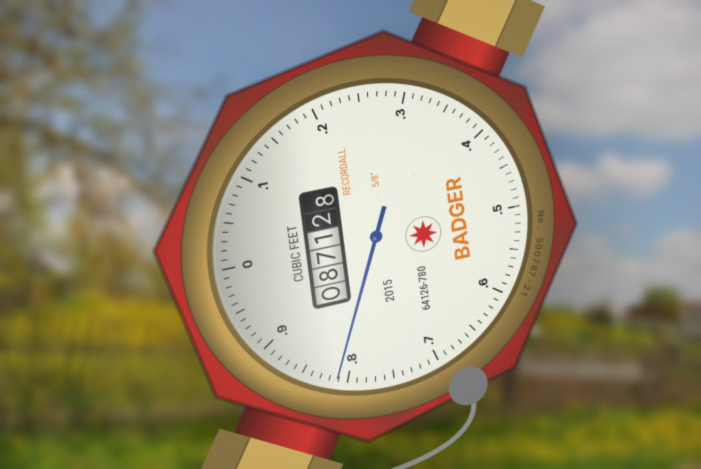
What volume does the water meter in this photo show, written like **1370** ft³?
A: **87127.81** ft³
